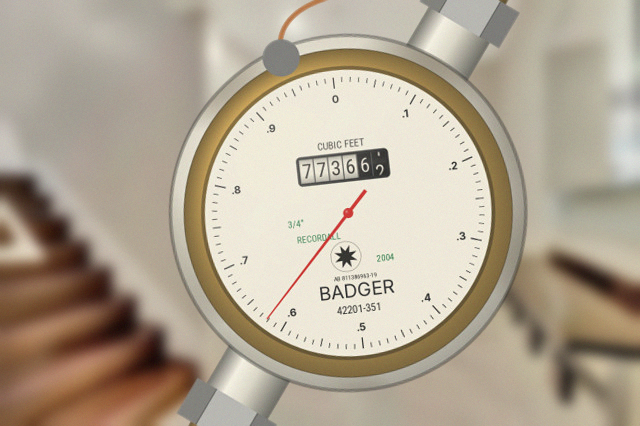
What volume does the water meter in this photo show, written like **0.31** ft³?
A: **773661.62** ft³
